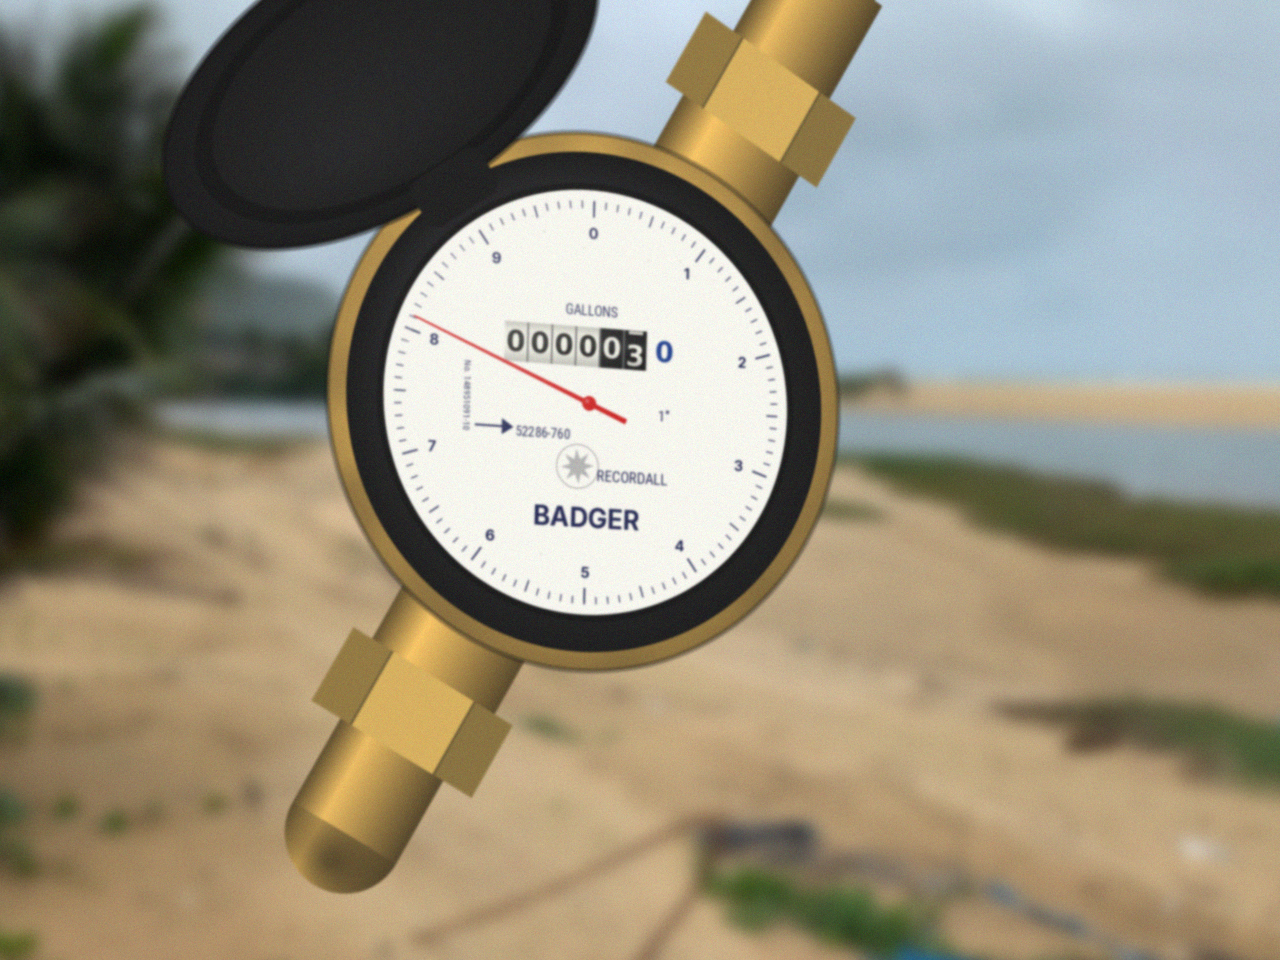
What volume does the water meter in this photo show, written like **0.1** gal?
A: **28.1** gal
